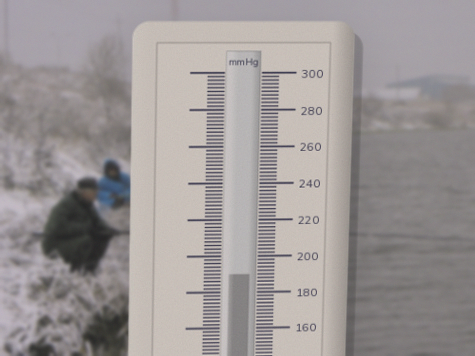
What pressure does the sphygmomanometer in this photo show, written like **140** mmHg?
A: **190** mmHg
